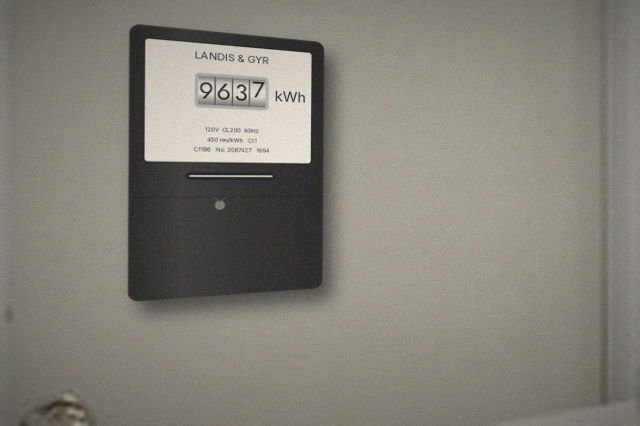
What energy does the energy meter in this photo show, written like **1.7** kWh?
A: **9637** kWh
